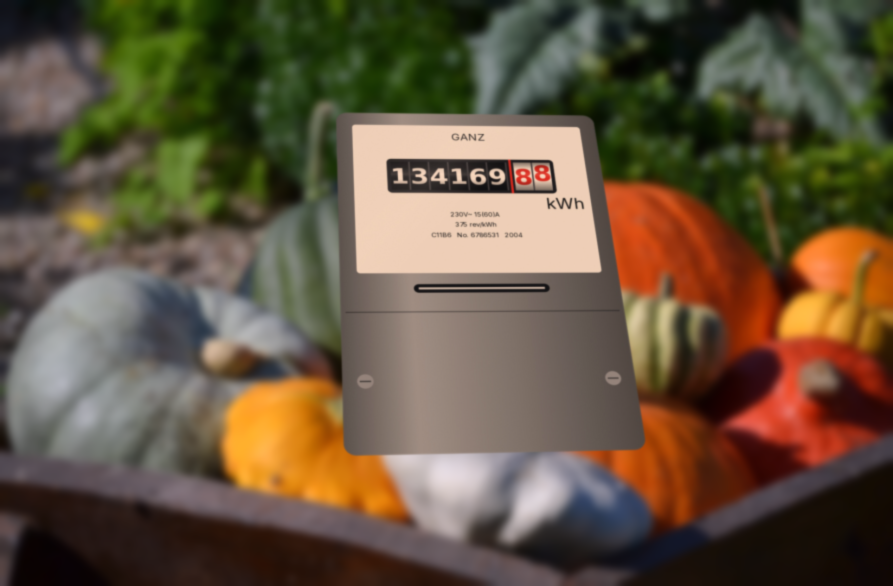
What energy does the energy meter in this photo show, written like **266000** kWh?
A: **134169.88** kWh
